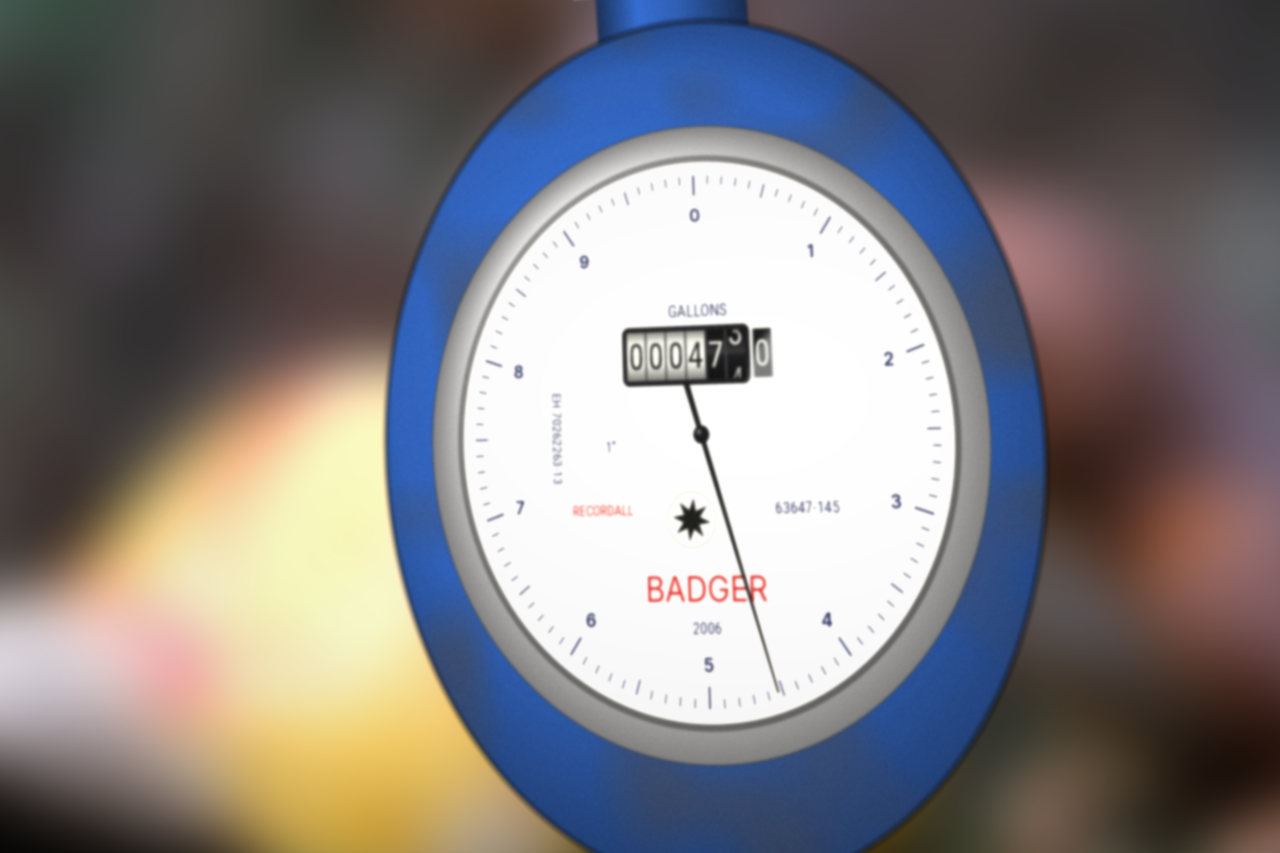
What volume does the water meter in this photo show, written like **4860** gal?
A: **4734.5** gal
